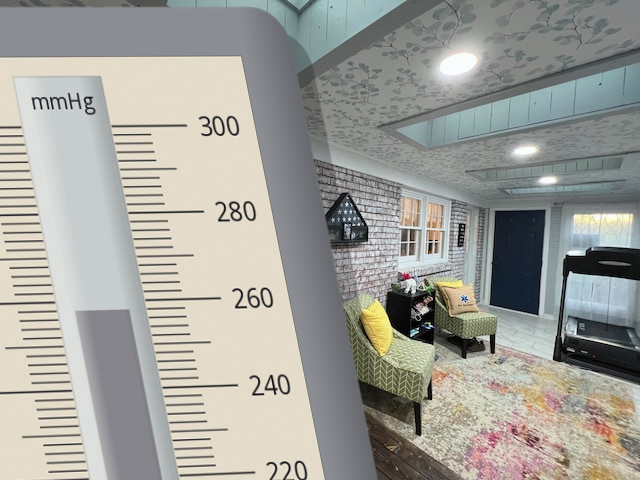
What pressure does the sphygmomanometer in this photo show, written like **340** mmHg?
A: **258** mmHg
